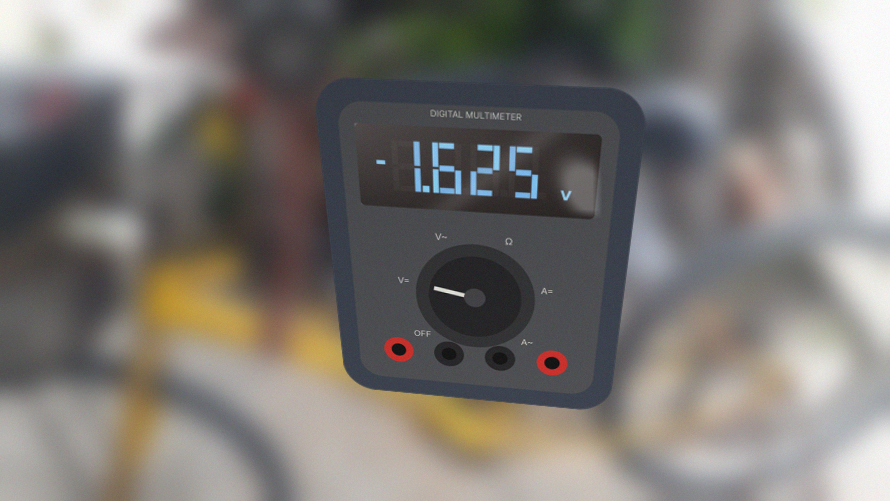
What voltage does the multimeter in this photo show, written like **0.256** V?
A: **-1.625** V
